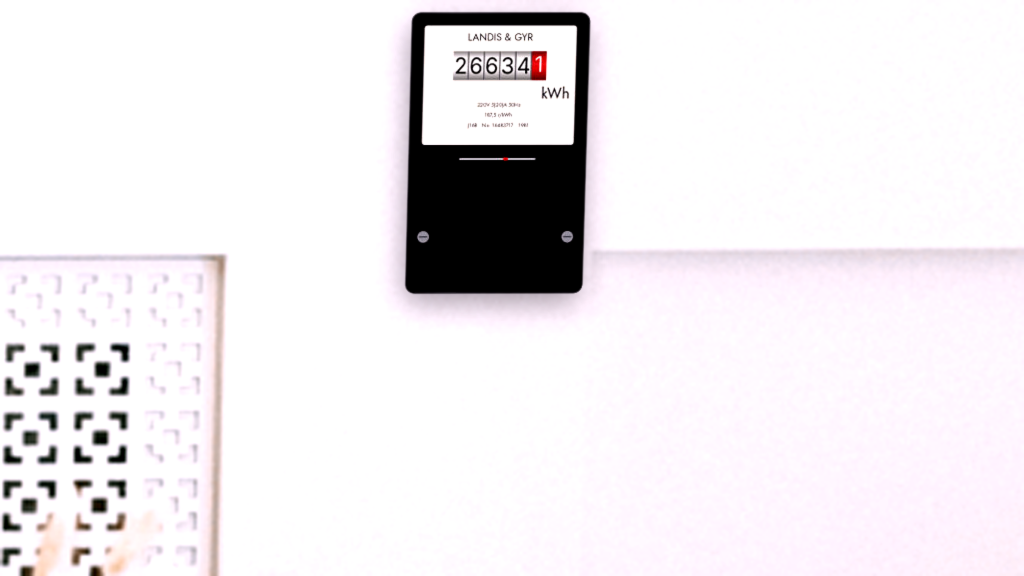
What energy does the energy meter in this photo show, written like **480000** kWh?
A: **26634.1** kWh
